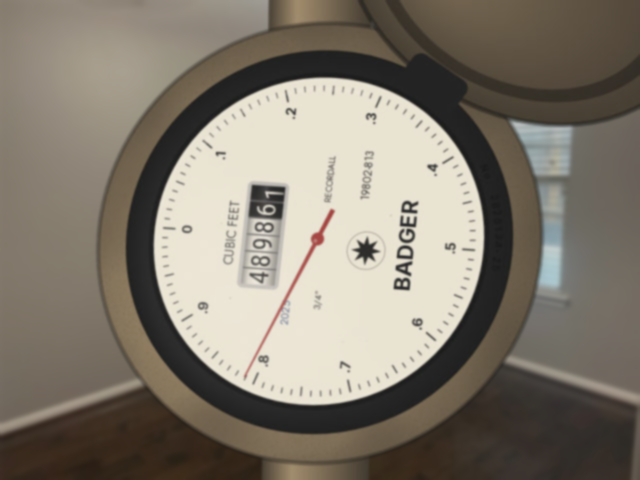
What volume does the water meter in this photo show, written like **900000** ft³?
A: **489860.81** ft³
